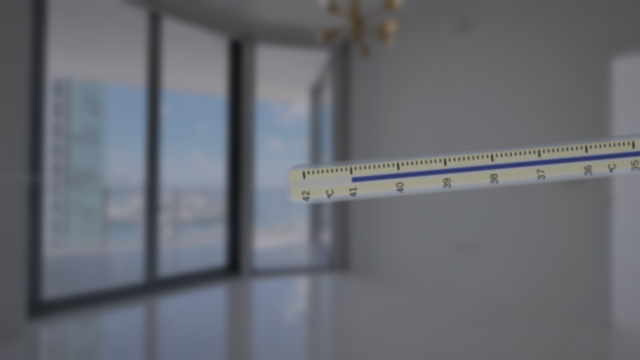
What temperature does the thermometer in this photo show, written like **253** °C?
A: **41** °C
